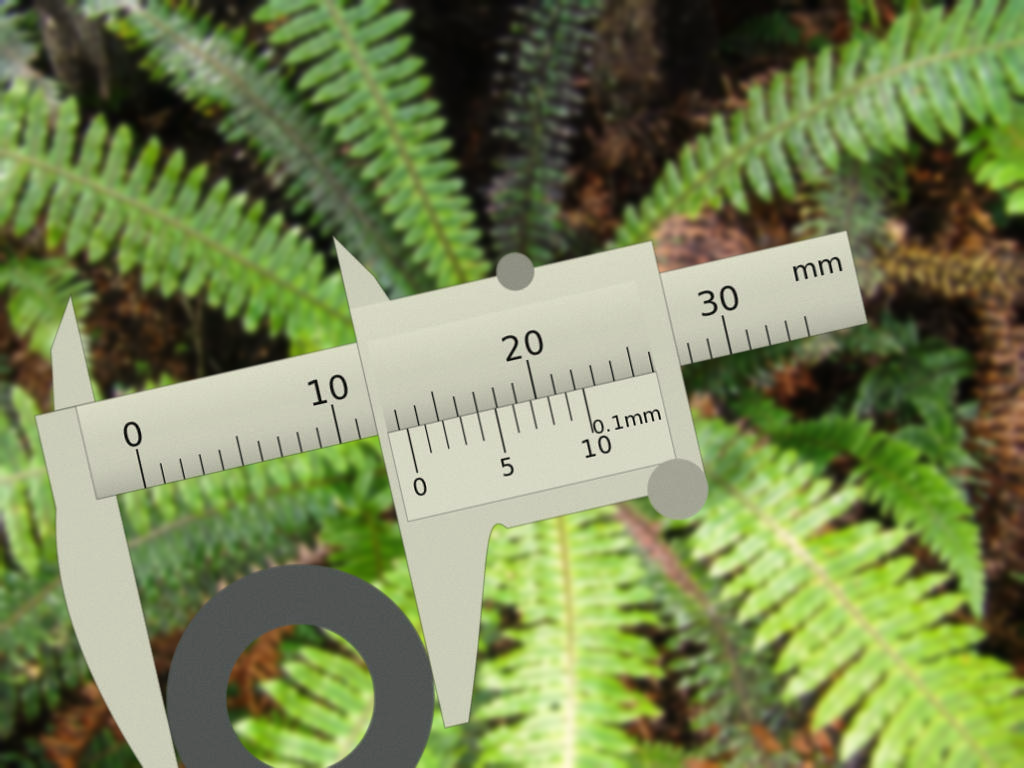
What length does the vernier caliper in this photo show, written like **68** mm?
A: **13.4** mm
